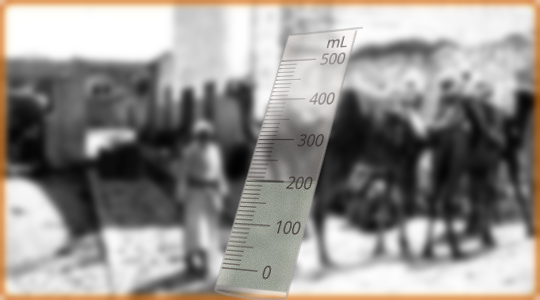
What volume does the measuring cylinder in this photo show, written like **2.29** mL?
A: **200** mL
